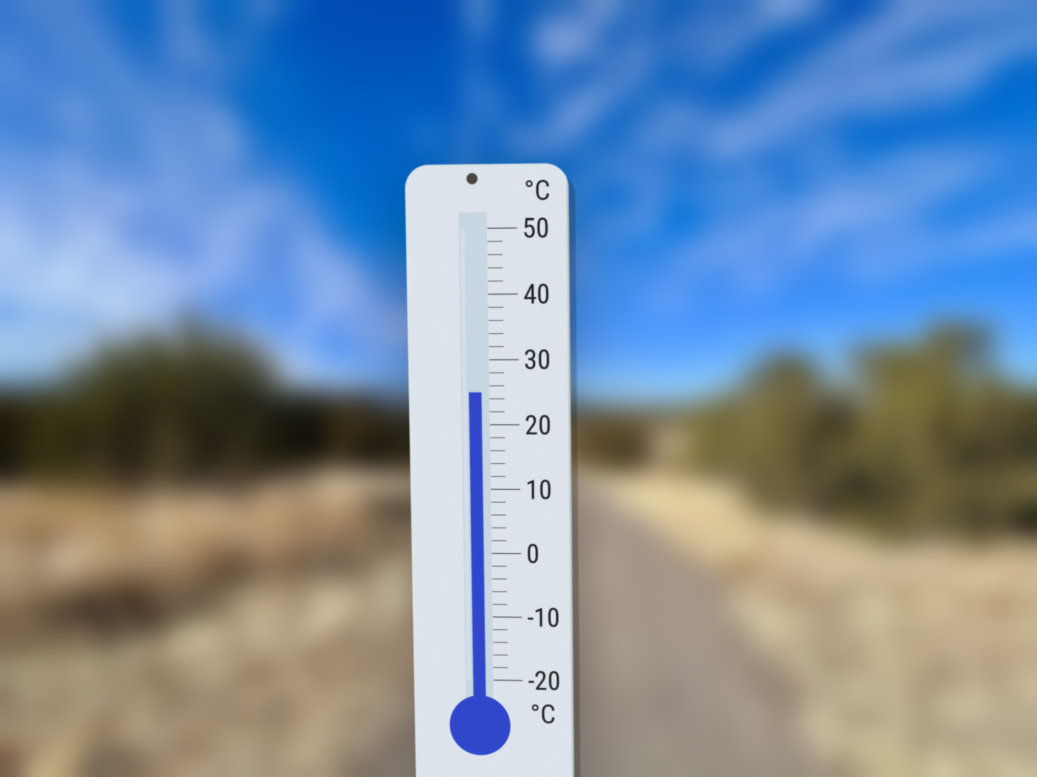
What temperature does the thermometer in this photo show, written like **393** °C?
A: **25** °C
